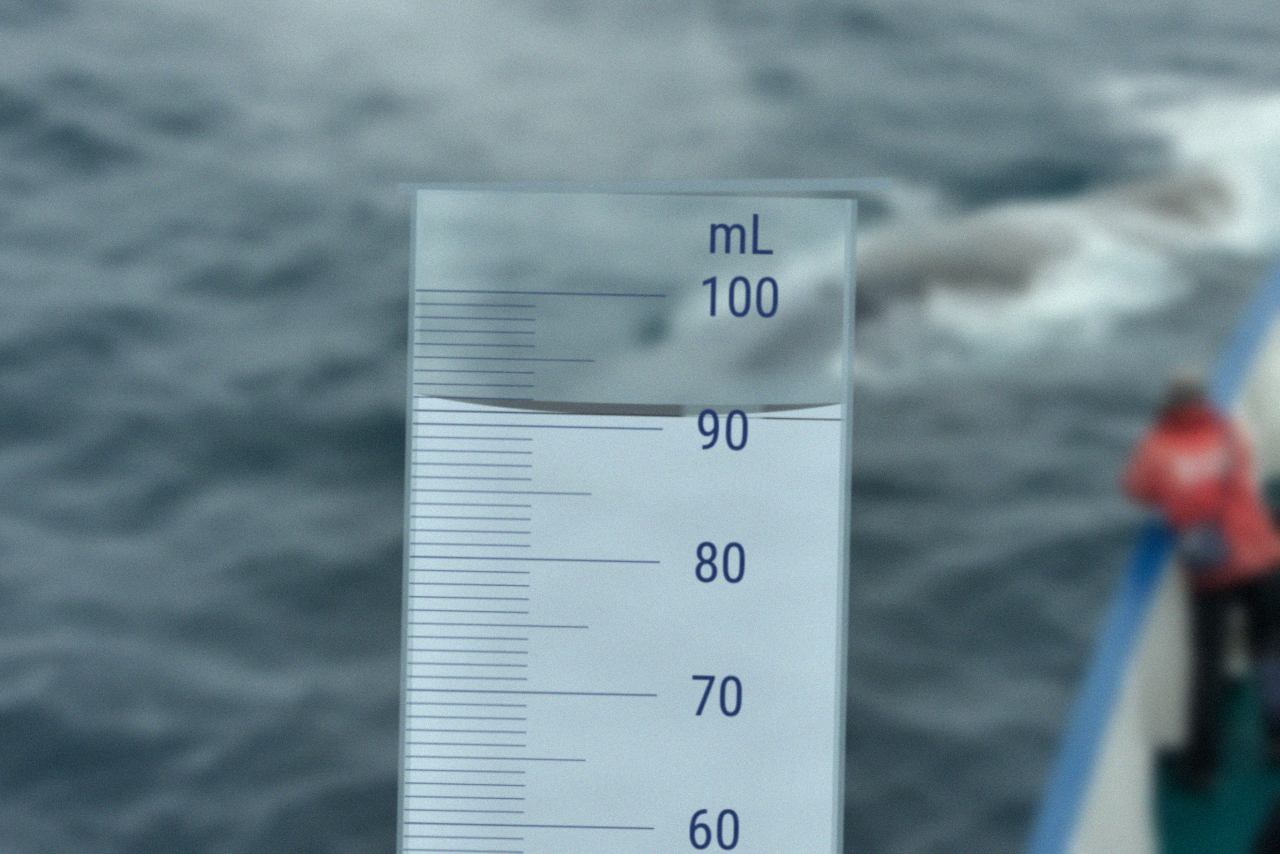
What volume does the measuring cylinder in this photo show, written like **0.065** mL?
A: **91** mL
